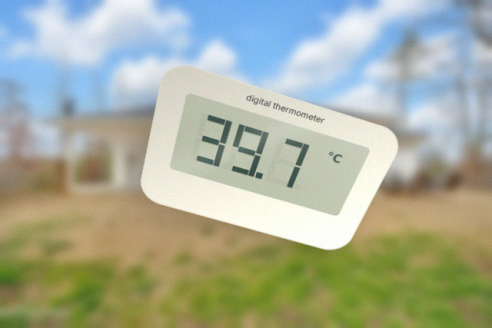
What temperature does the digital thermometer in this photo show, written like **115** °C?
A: **39.7** °C
